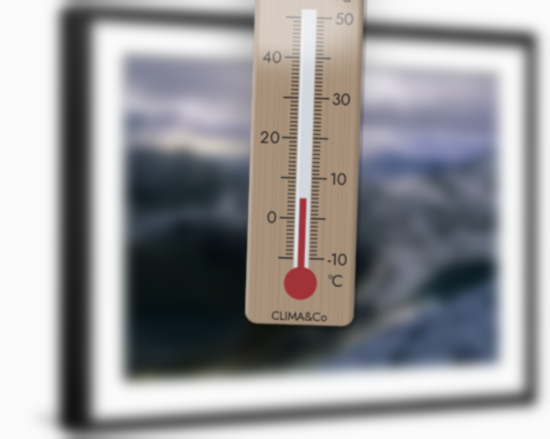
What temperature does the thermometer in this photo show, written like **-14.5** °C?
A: **5** °C
